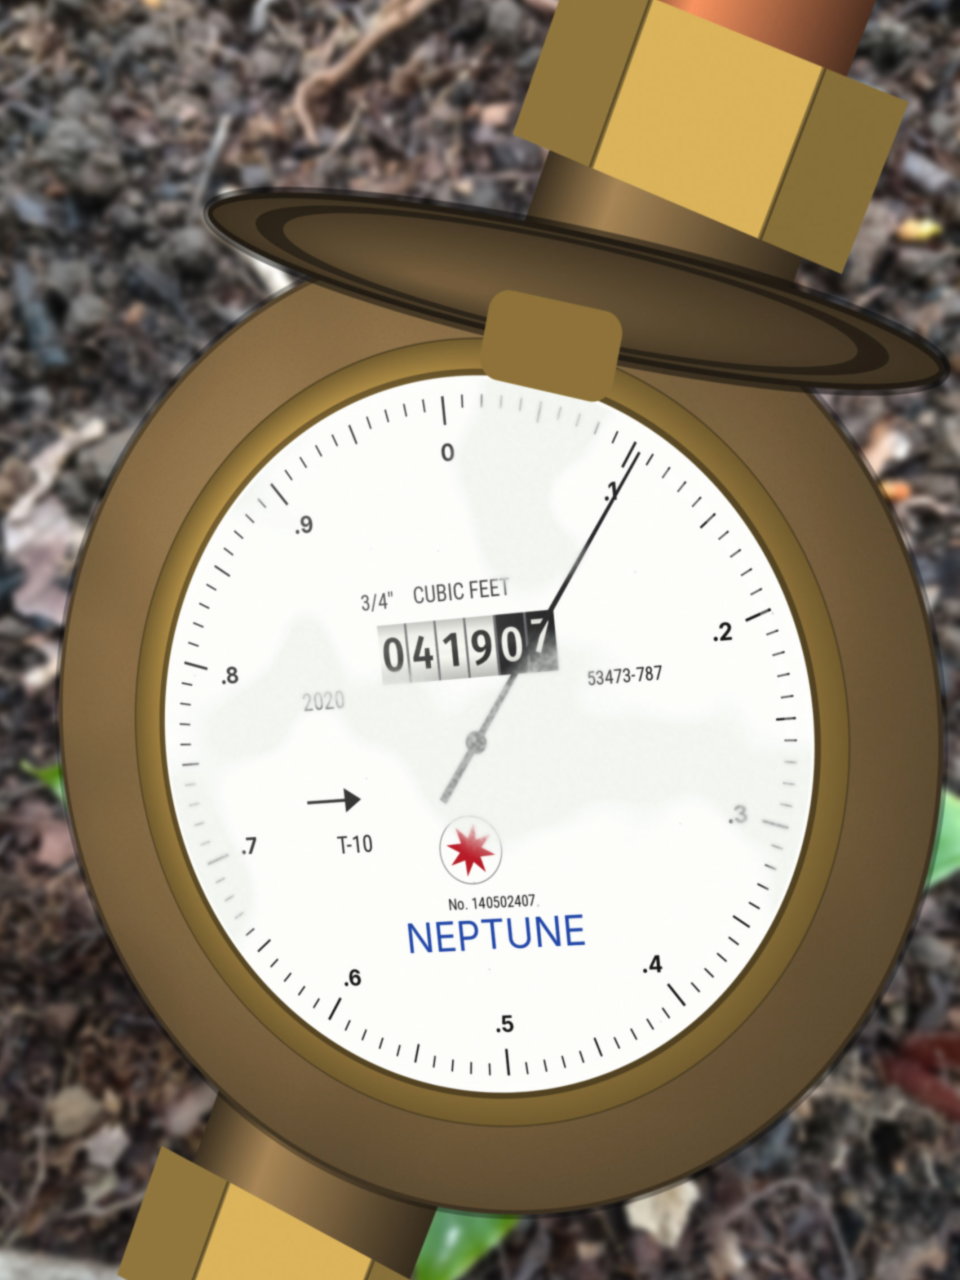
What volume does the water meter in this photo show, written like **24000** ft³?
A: **41907.10** ft³
